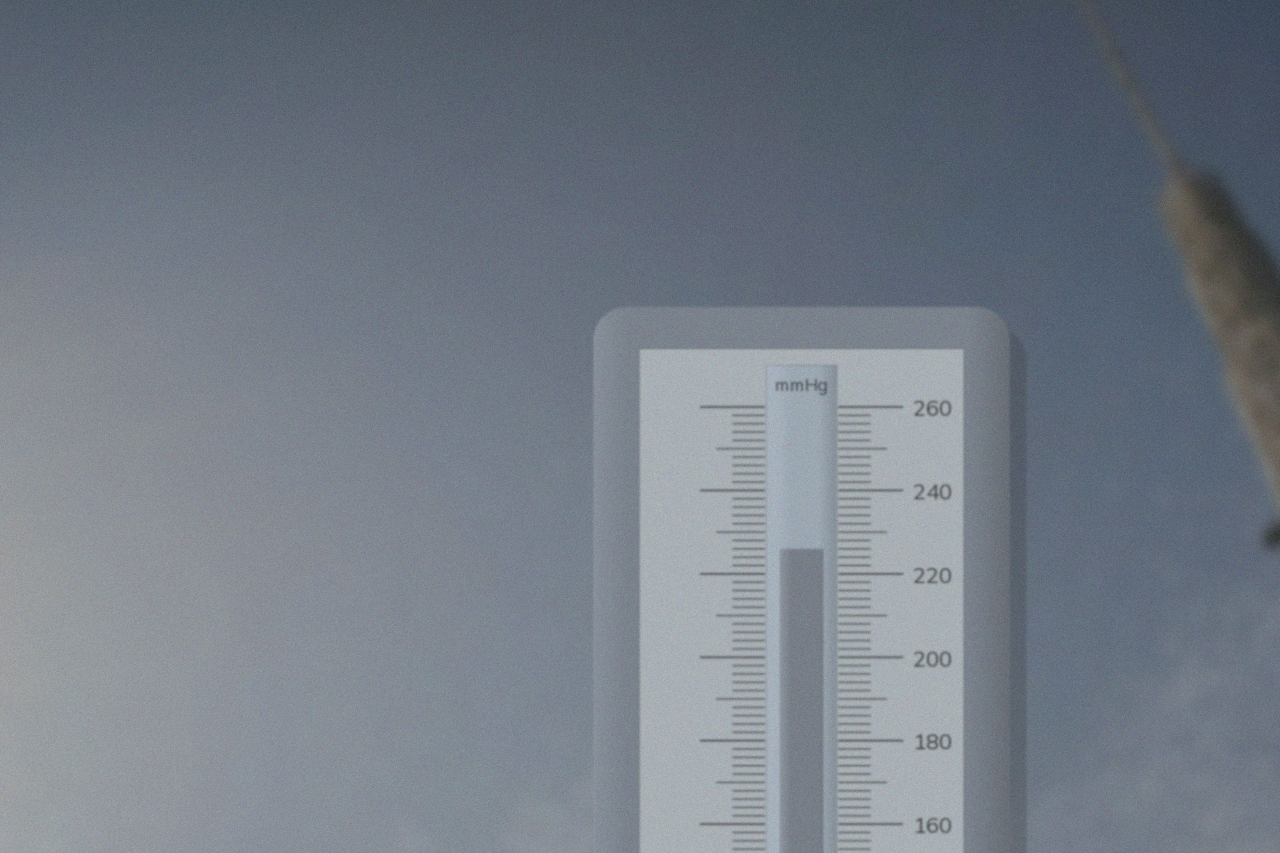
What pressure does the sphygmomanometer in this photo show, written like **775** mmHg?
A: **226** mmHg
